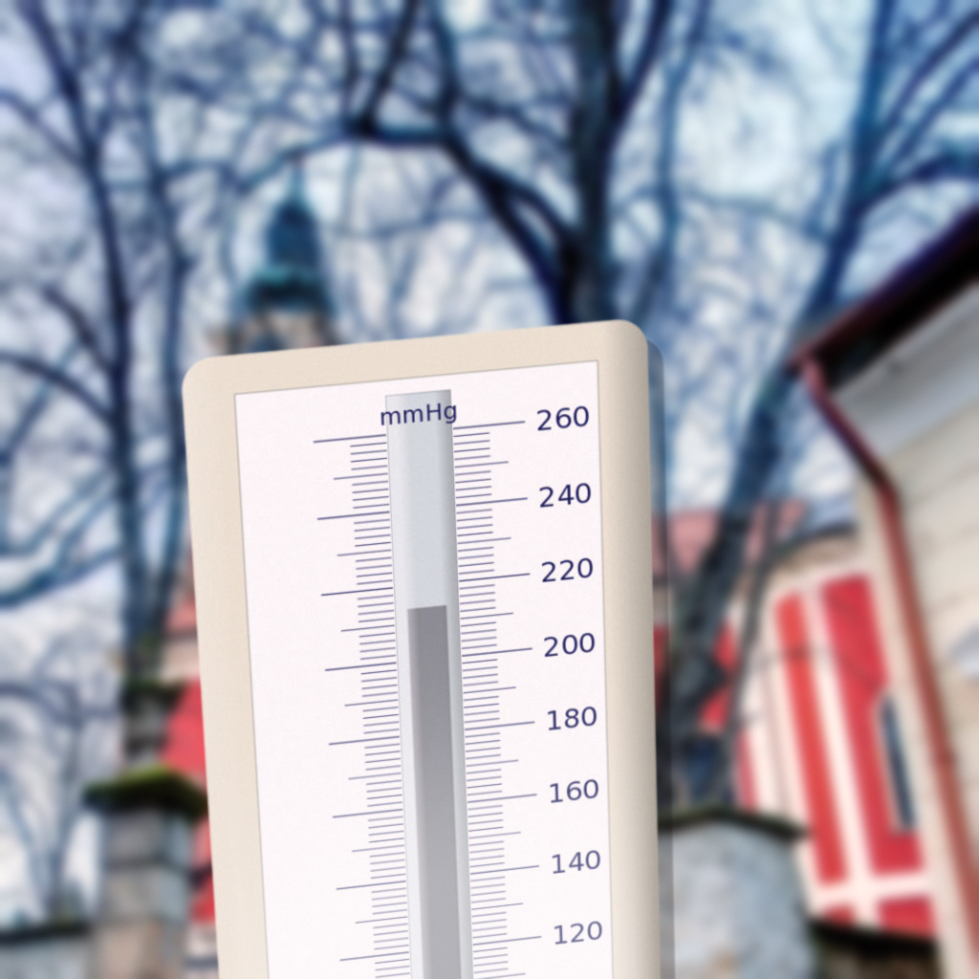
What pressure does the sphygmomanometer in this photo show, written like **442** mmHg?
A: **214** mmHg
